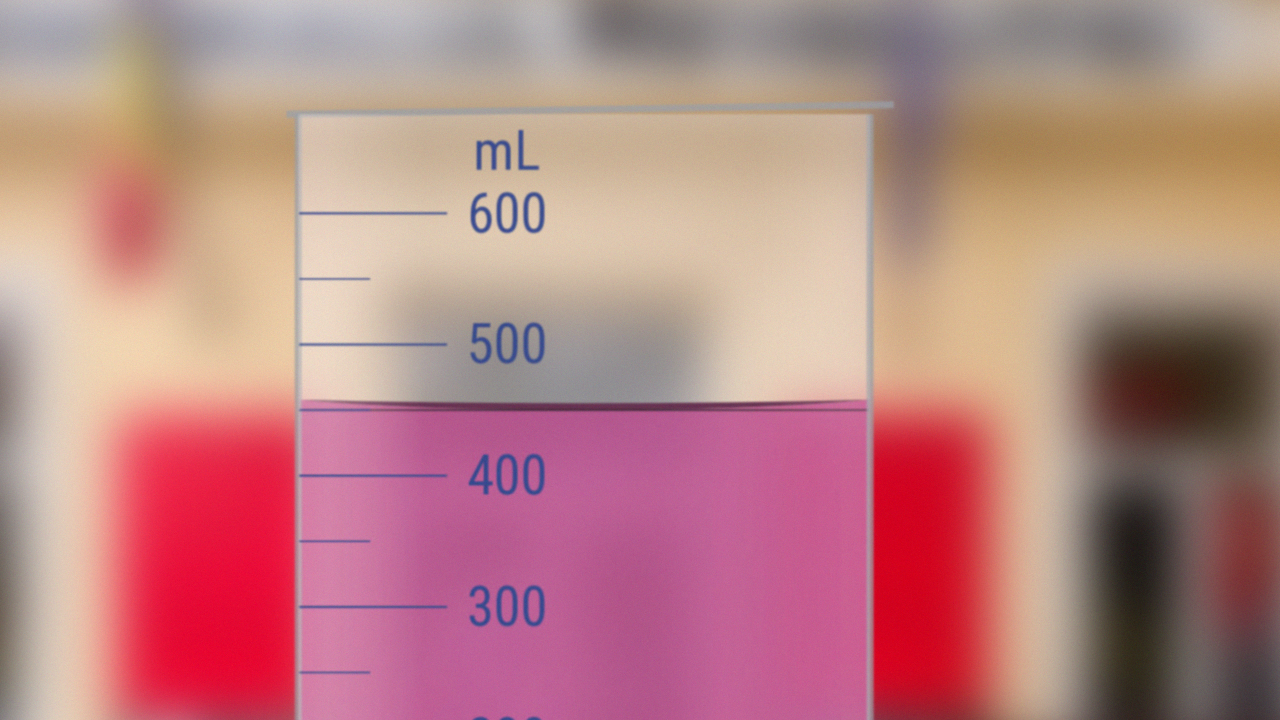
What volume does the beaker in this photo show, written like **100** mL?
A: **450** mL
